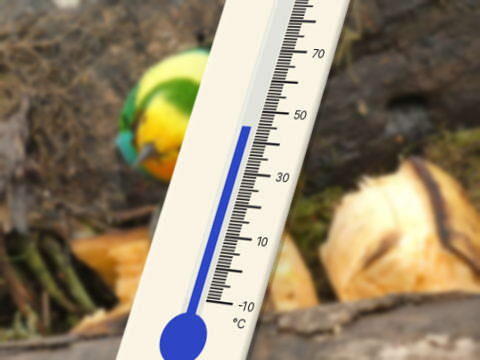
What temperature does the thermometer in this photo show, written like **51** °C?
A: **45** °C
